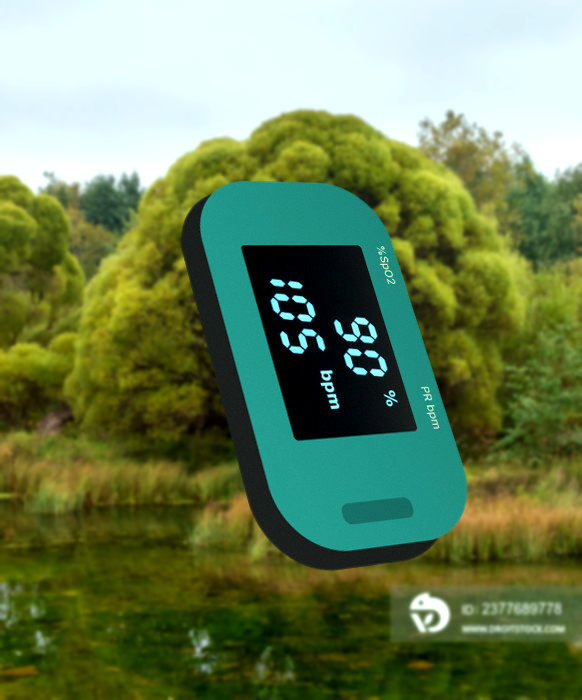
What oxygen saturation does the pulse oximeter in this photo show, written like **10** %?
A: **90** %
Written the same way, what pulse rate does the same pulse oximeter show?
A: **105** bpm
